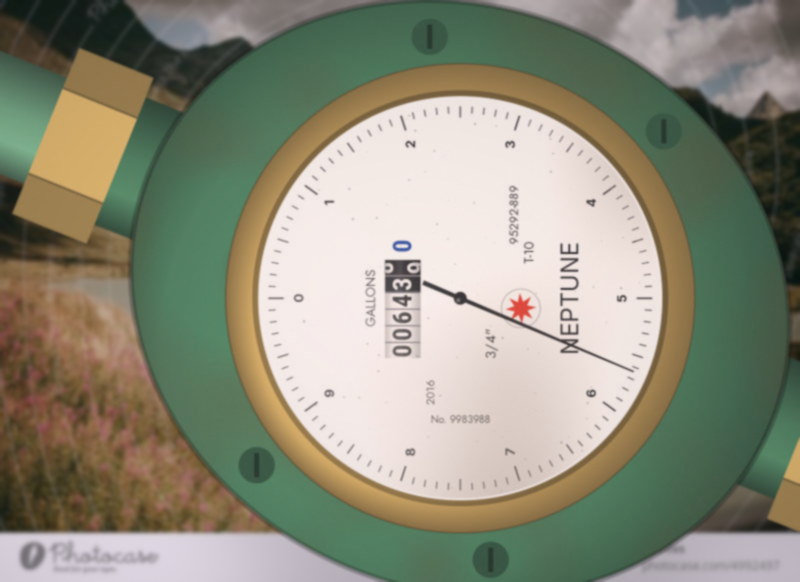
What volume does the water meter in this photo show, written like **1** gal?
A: **64385.6** gal
